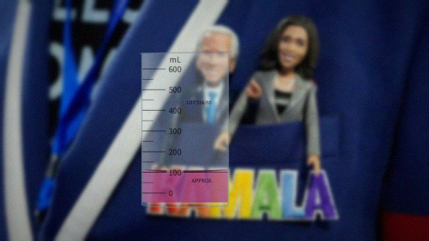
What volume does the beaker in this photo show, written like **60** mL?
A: **100** mL
